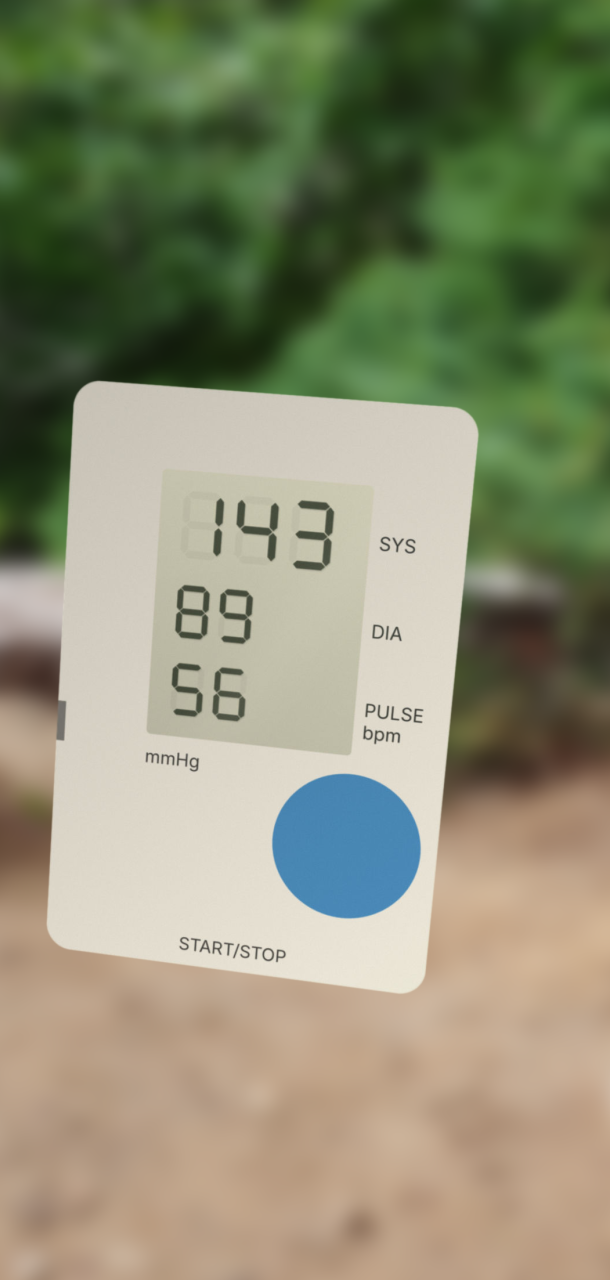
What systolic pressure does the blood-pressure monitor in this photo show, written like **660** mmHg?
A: **143** mmHg
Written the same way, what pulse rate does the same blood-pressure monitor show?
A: **56** bpm
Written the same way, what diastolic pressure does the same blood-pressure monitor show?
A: **89** mmHg
